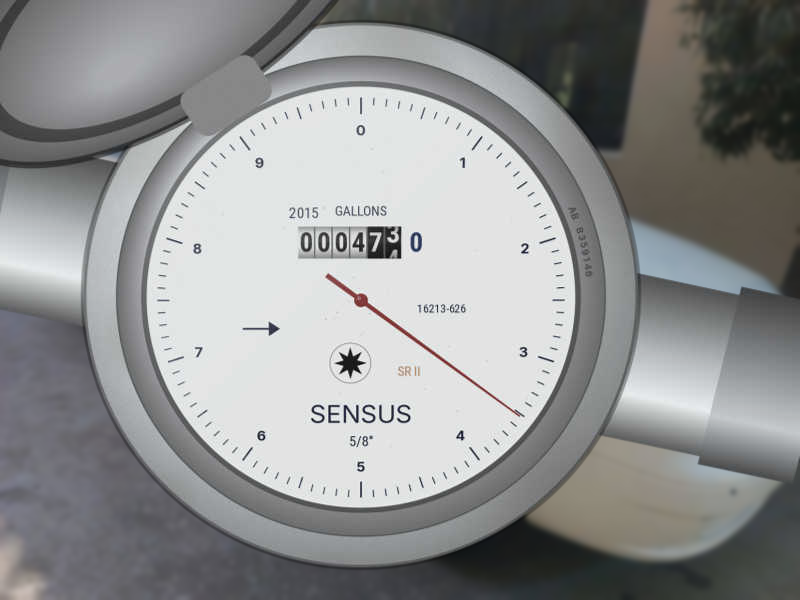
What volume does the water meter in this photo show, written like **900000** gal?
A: **4733.5** gal
